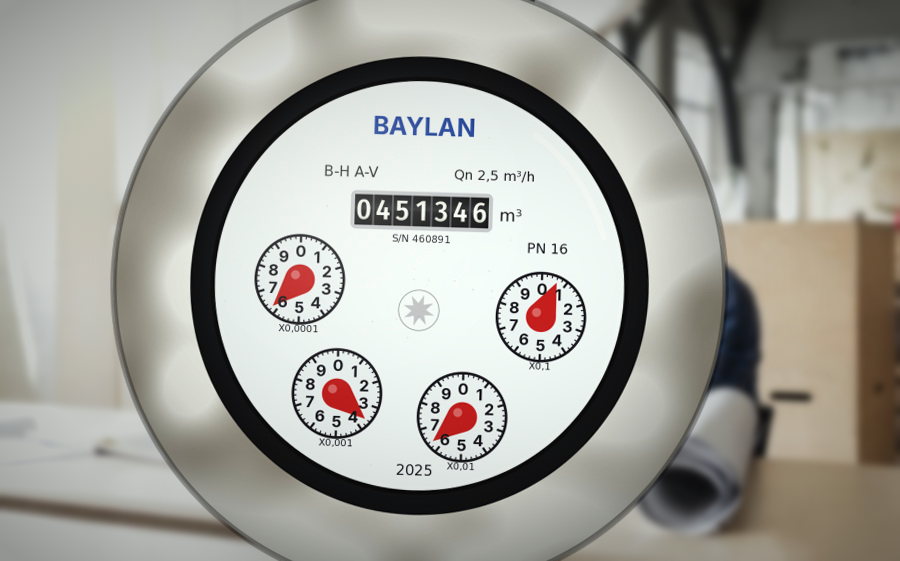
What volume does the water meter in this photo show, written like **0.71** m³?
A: **451346.0636** m³
